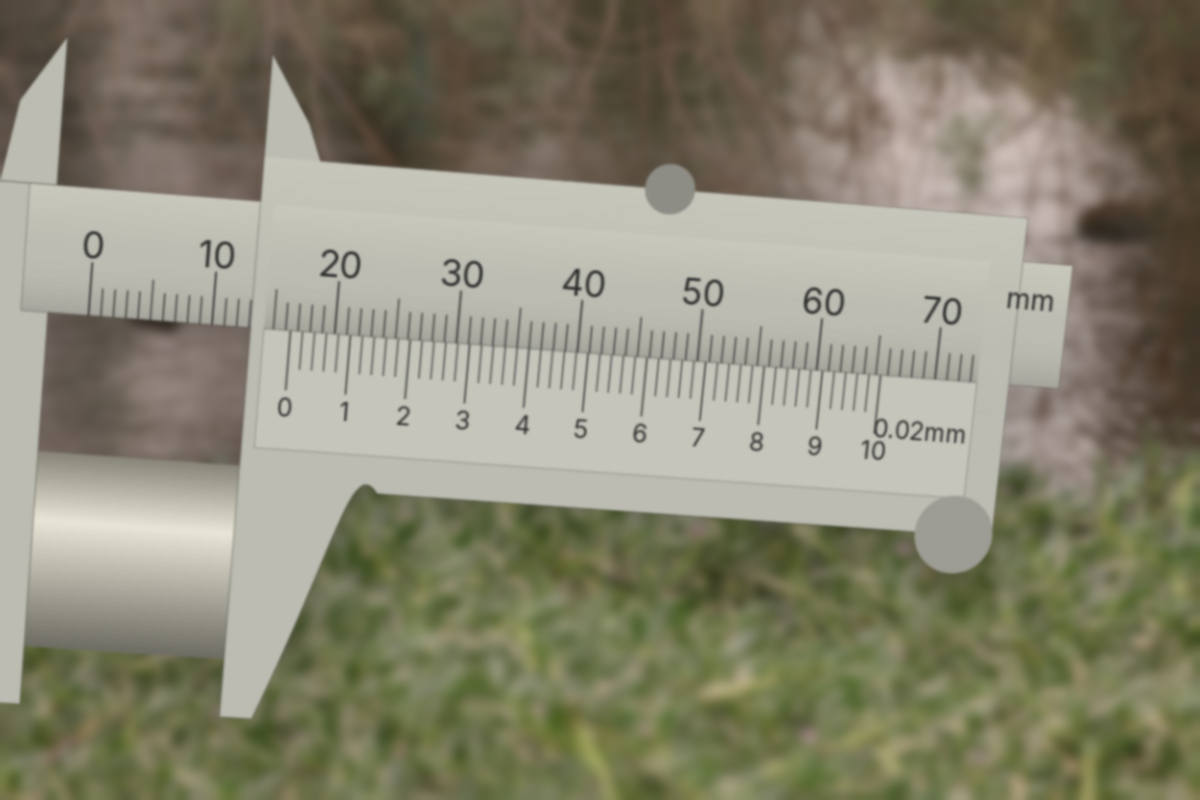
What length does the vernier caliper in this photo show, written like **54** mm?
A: **16.4** mm
